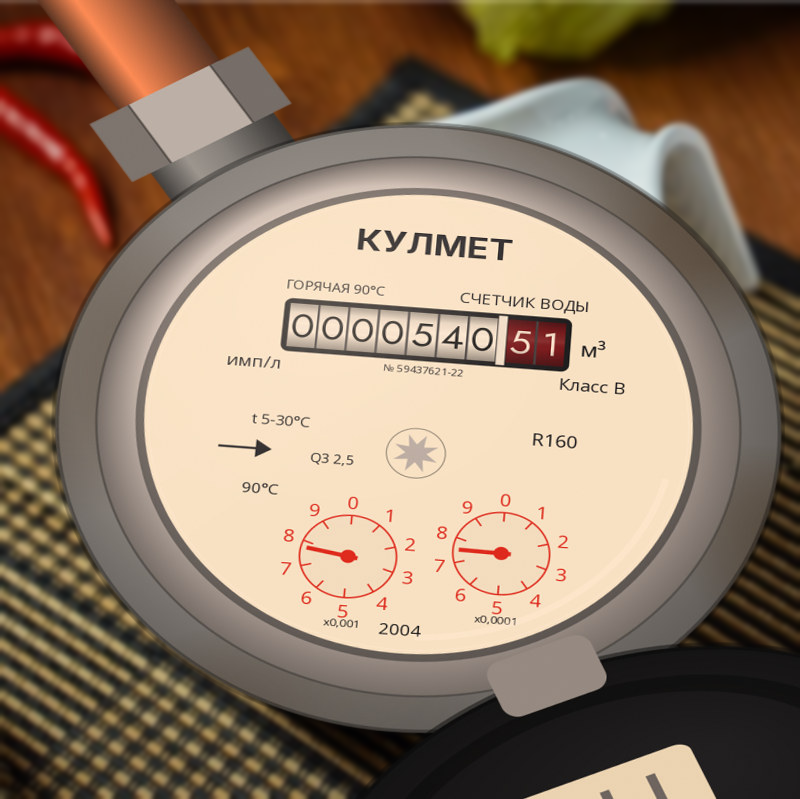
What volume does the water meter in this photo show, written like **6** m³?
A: **540.5177** m³
